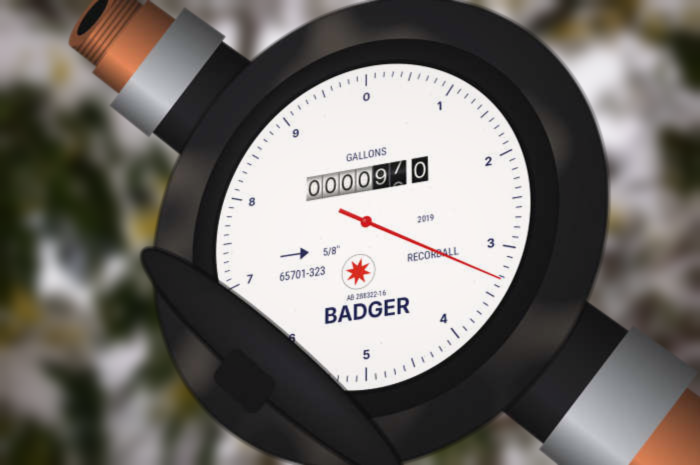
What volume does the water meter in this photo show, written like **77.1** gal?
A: **973.3** gal
